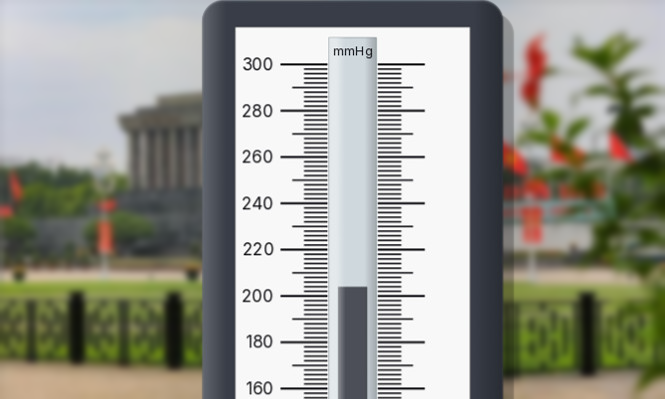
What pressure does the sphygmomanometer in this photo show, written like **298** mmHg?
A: **204** mmHg
